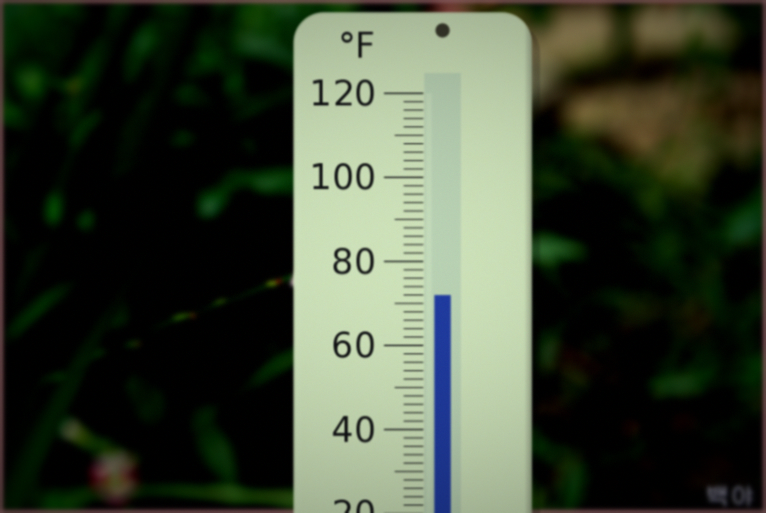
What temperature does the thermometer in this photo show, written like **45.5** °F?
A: **72** °F
